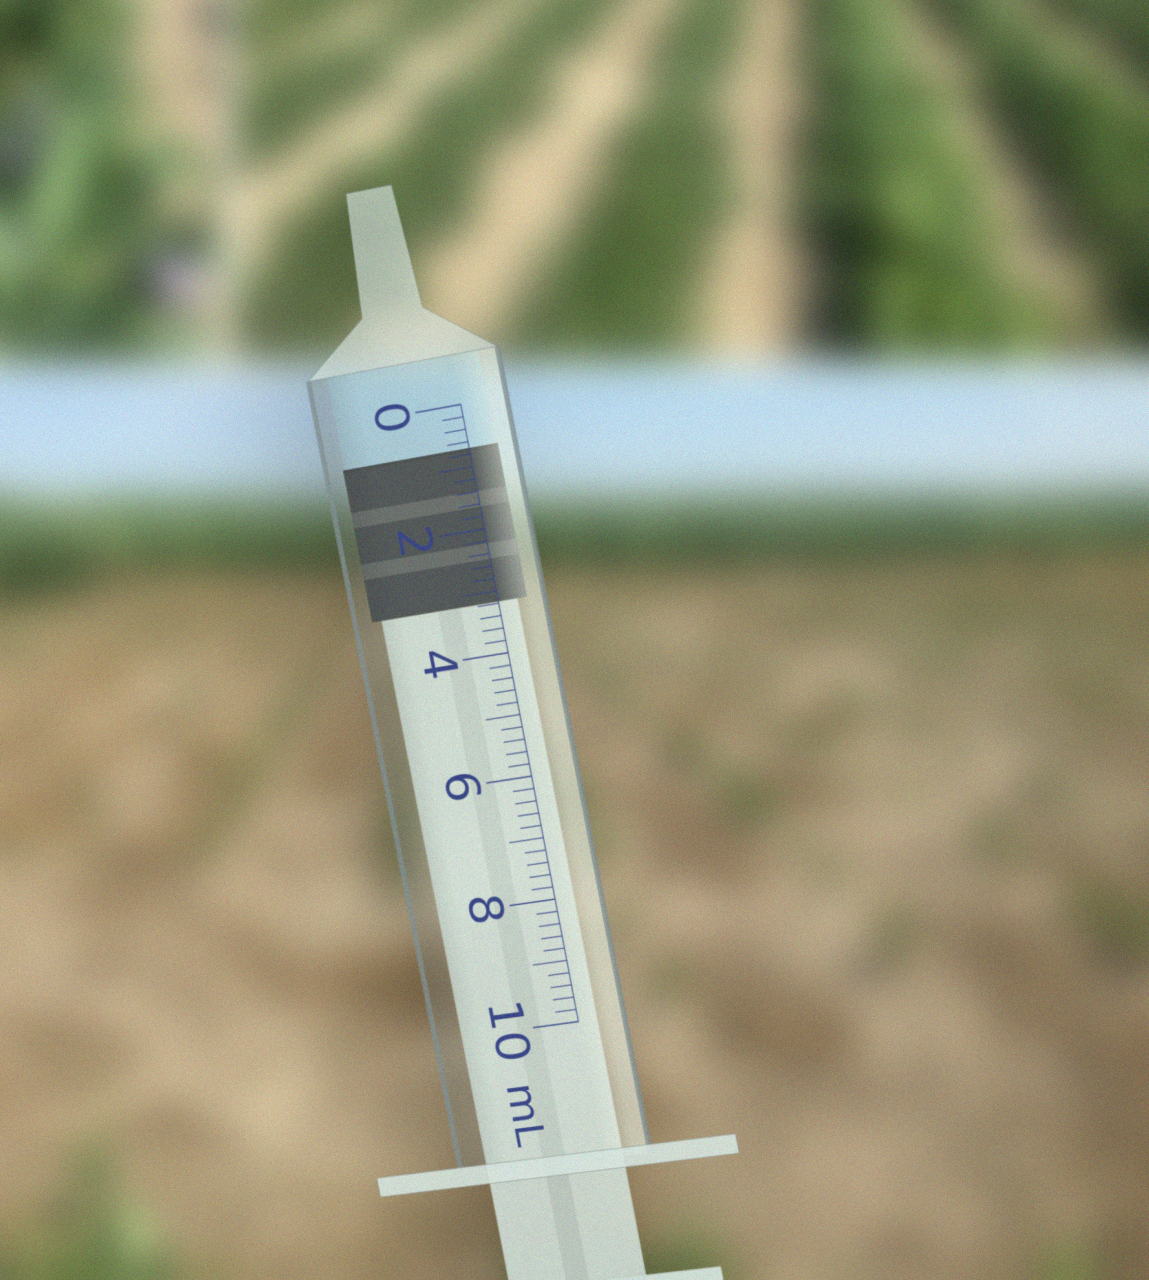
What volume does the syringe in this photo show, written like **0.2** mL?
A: **0.7** mL
